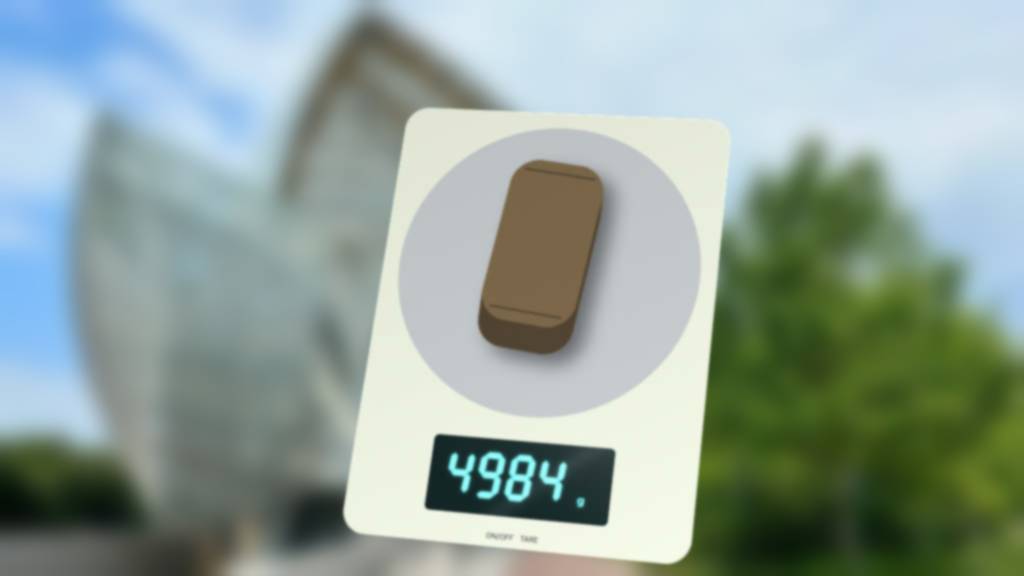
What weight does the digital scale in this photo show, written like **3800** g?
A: **4984** g
